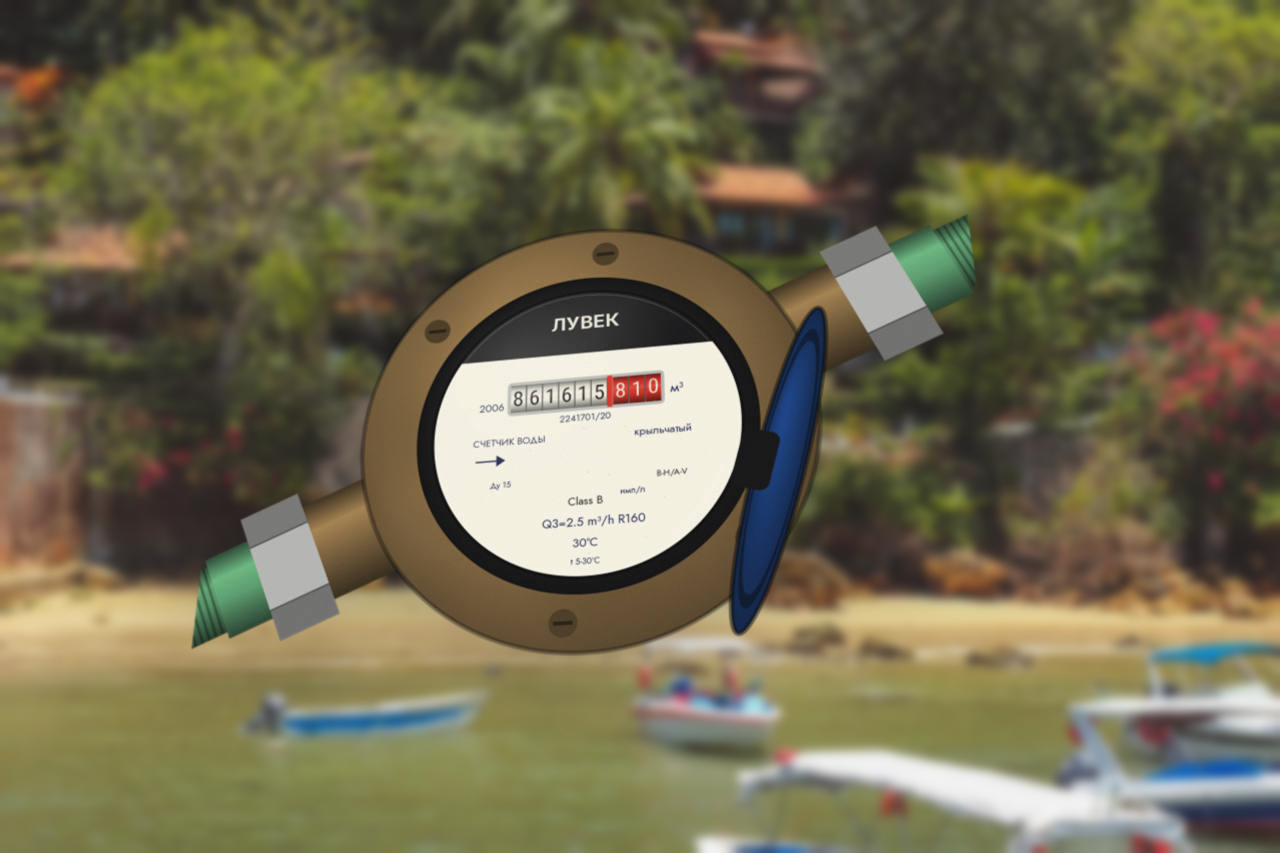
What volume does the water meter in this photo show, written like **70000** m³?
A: **861615.810** m³
